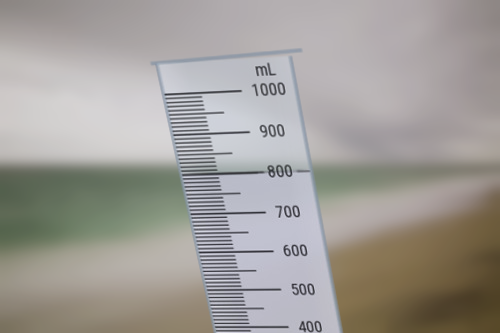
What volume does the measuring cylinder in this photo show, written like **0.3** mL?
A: **800** mL
